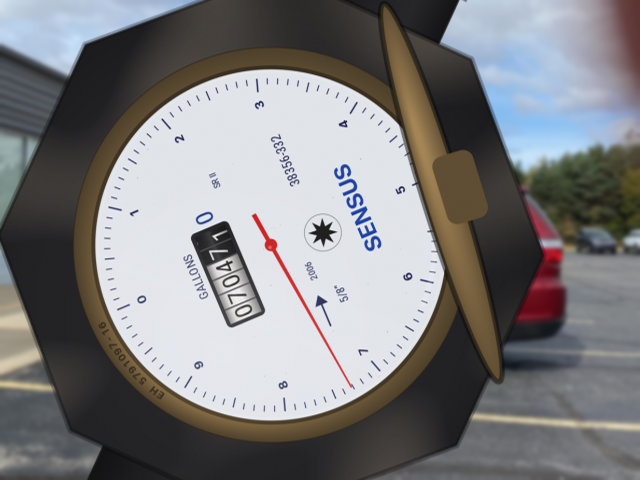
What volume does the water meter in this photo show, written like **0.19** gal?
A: **704707.3** gal
